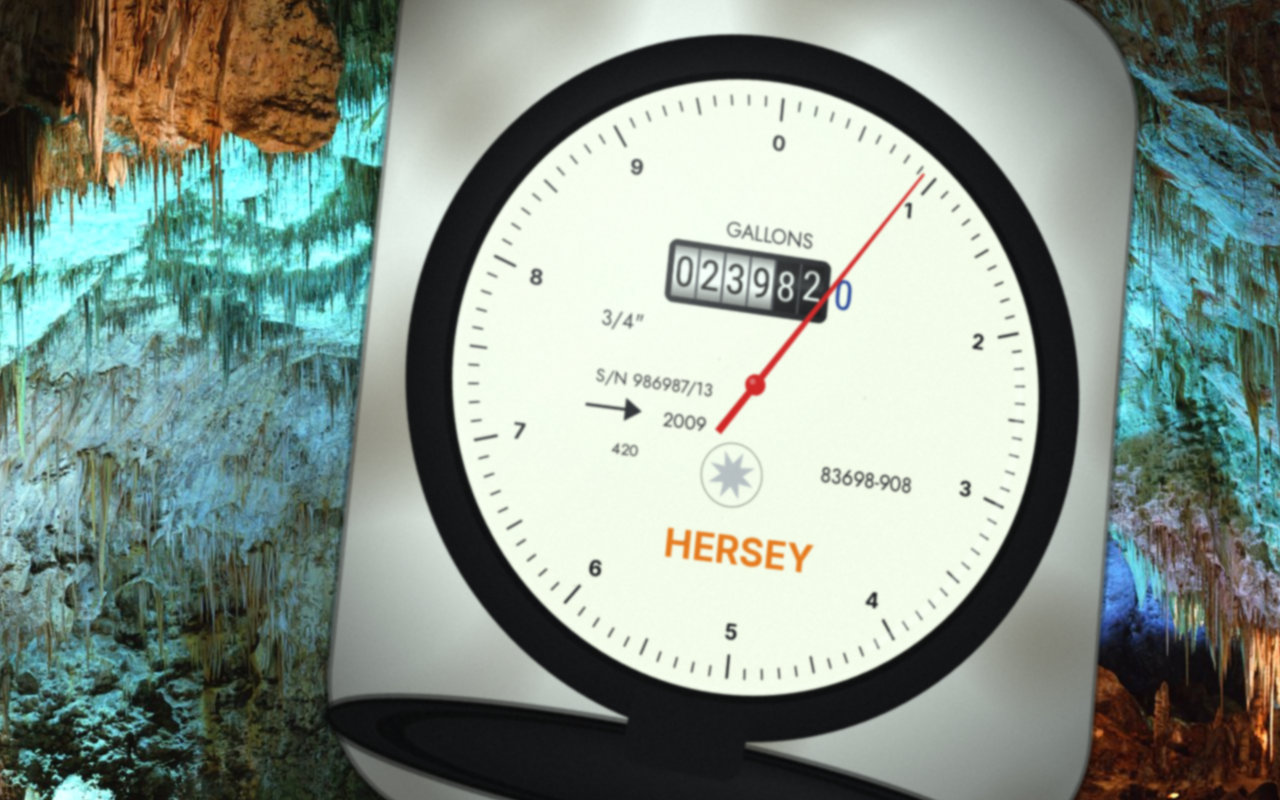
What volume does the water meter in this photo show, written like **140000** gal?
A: **239820.9** gal
